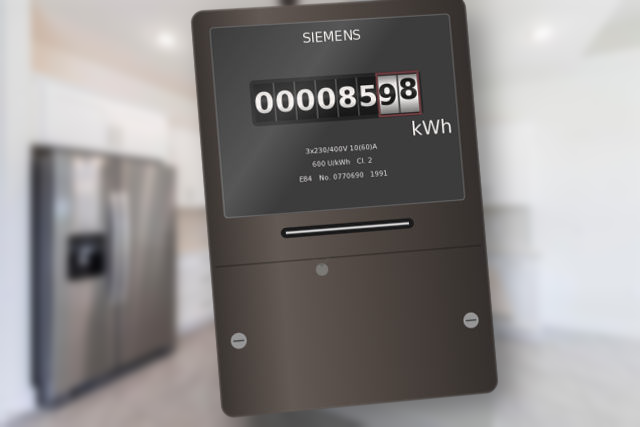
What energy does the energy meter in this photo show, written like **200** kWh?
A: **85.98** kWh
